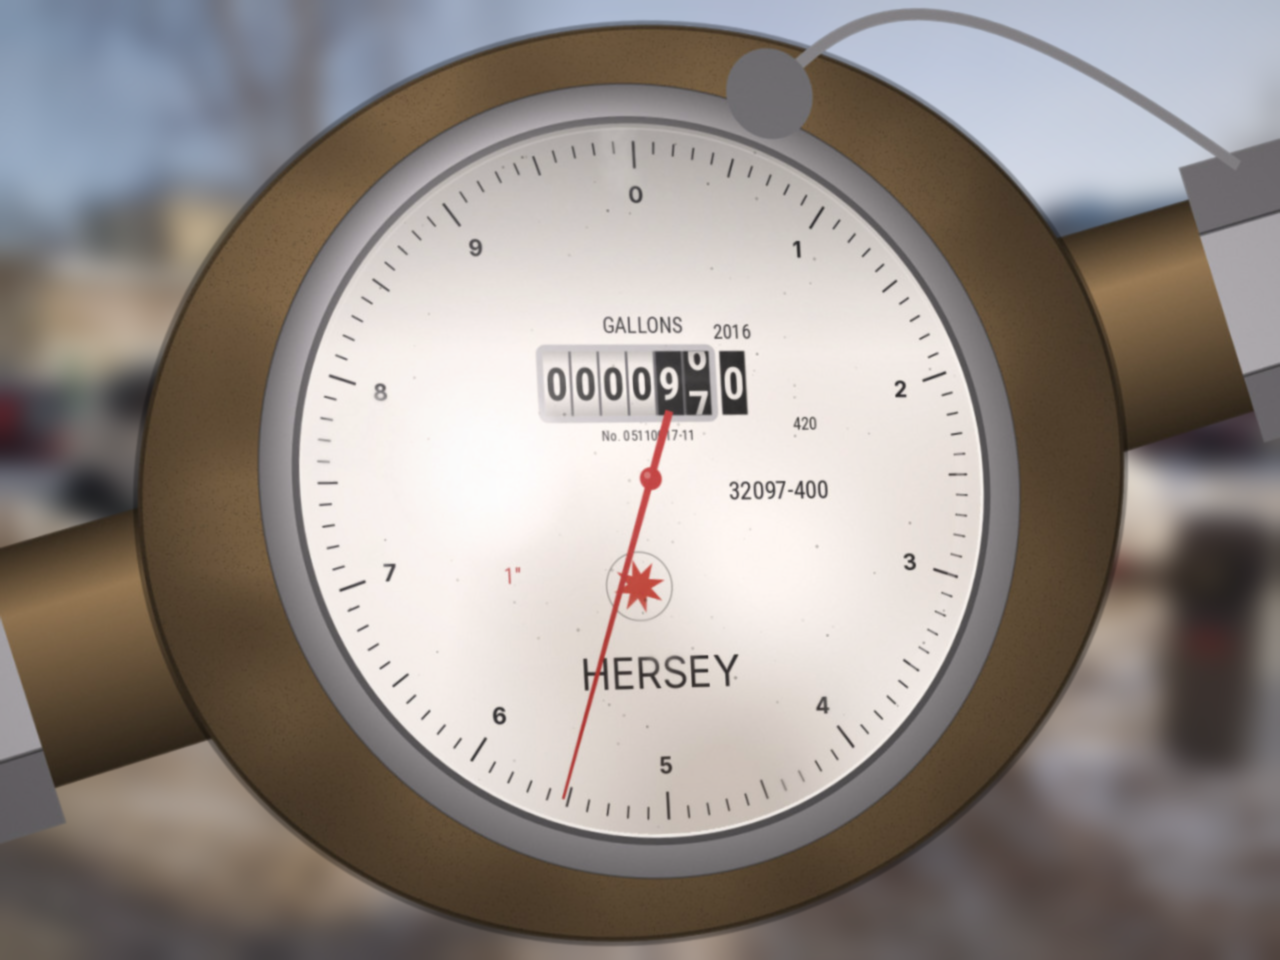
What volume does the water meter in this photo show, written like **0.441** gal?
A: **965.5** gal
